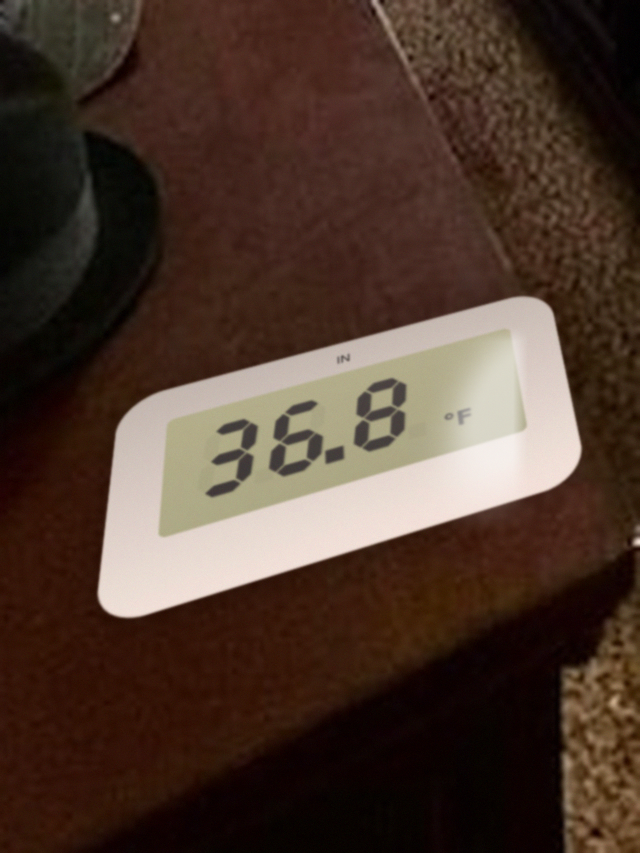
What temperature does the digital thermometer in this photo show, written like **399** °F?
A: **36.8** °F
